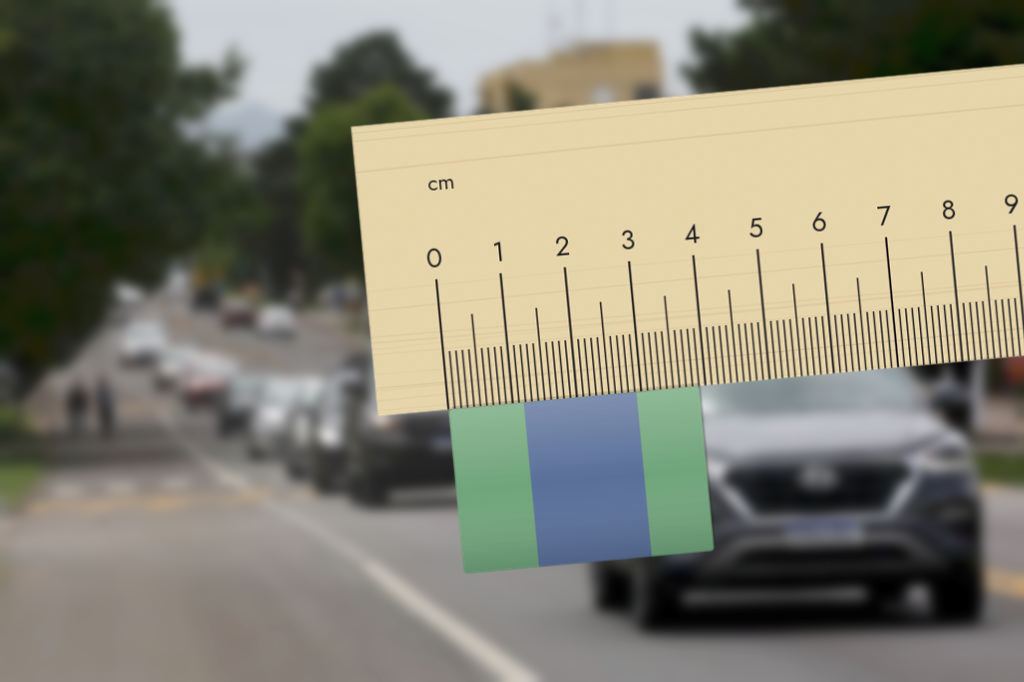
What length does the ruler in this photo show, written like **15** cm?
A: **3.9** cm
